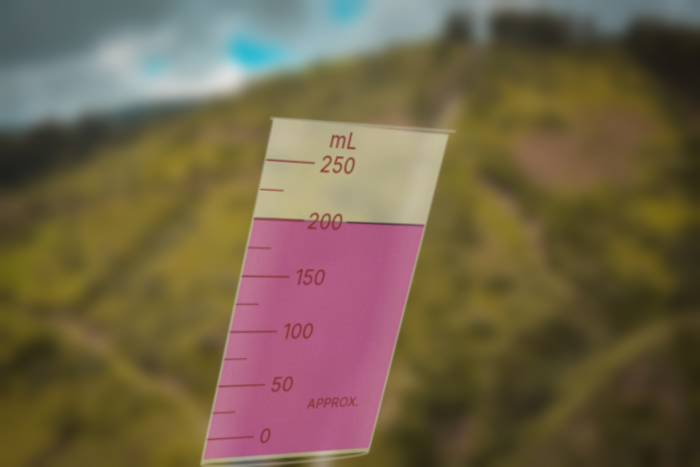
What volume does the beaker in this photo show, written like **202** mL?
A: **200** mL
